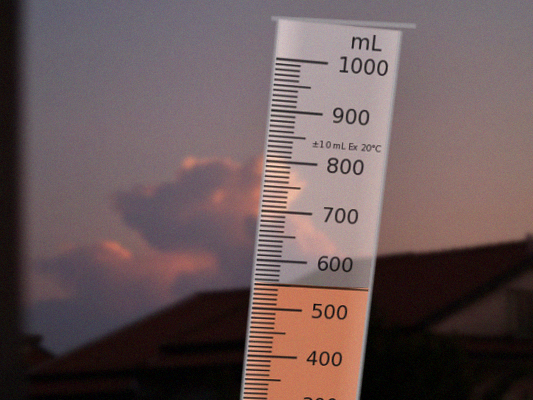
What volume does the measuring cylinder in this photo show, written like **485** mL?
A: **550** mL
